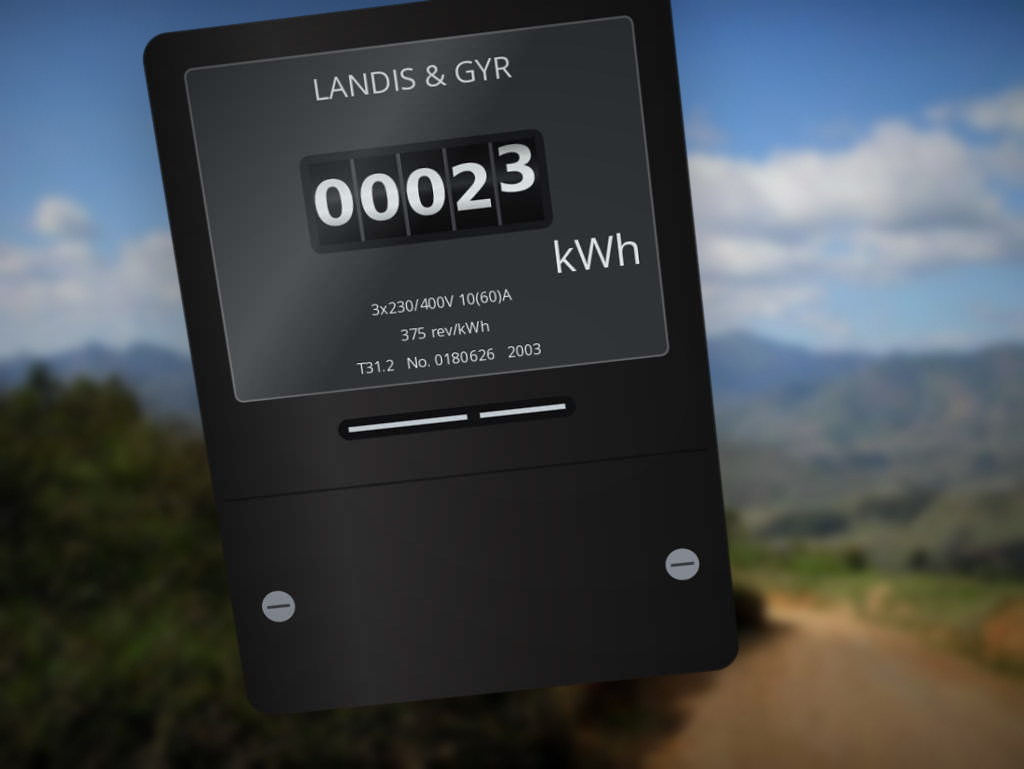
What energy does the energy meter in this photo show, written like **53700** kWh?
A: **23** kWh
